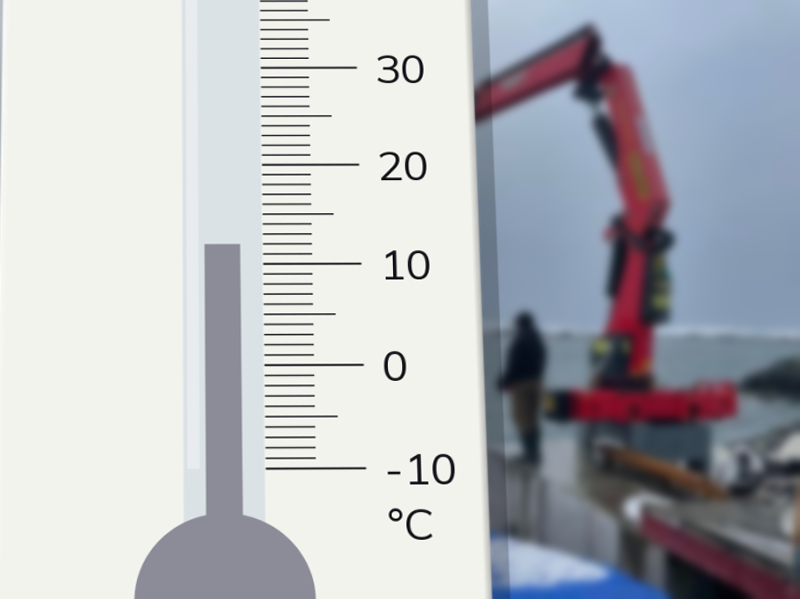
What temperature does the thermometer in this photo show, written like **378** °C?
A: **12** °C
